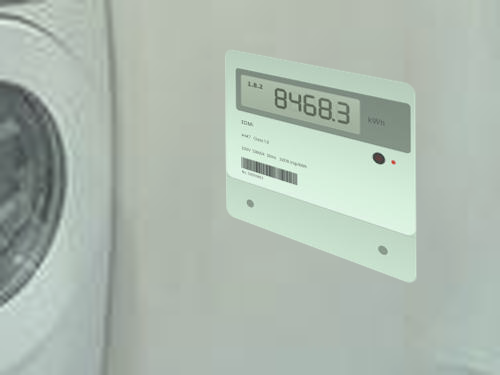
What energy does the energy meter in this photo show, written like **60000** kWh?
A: **8468.3** kWh
